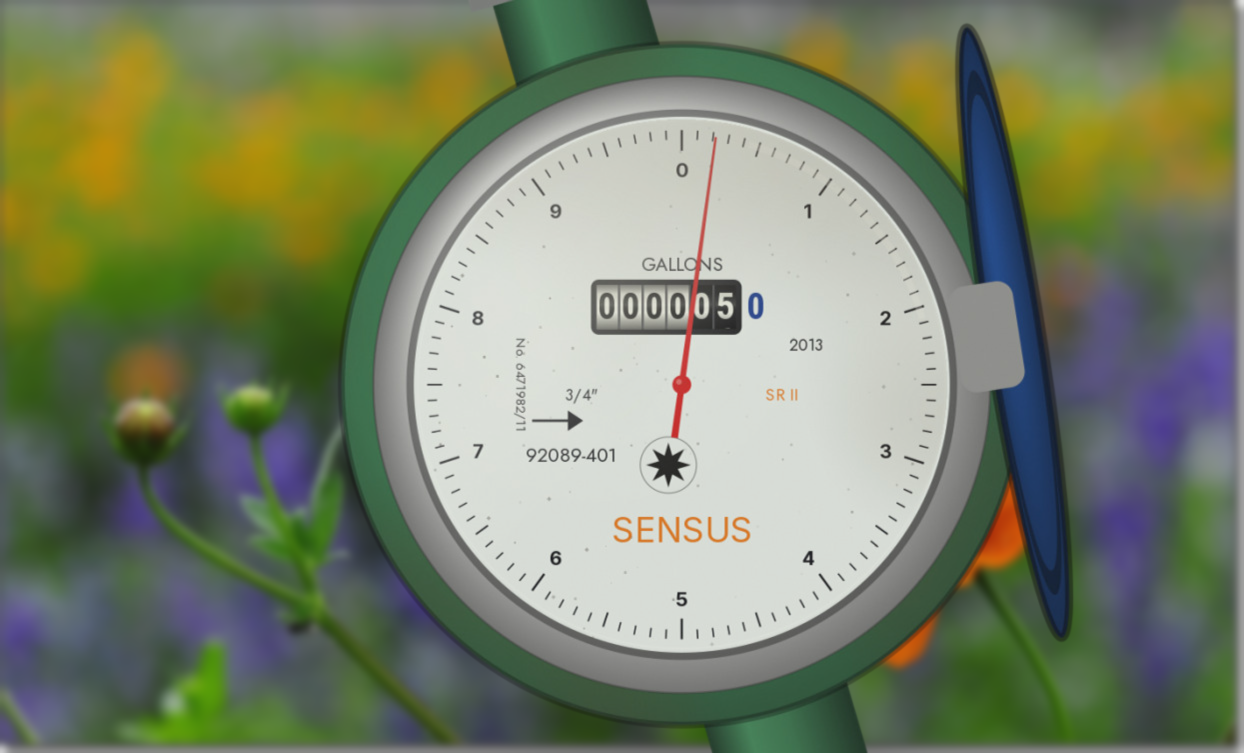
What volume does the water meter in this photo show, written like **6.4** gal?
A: **50.2** gal
